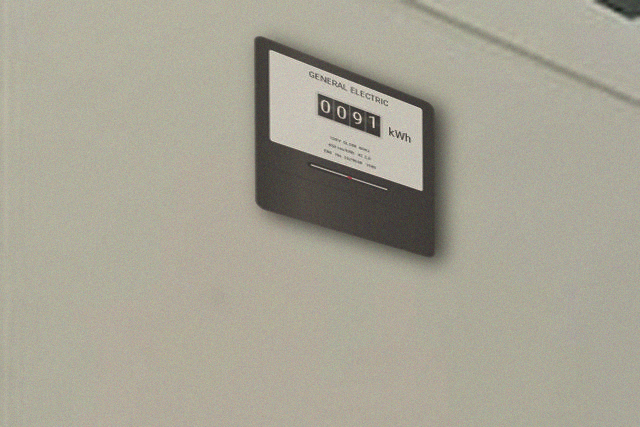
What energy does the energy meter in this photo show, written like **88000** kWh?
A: **91** kWh
